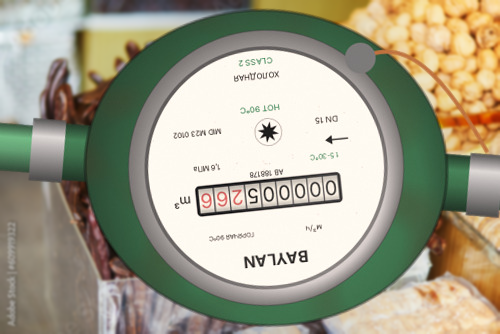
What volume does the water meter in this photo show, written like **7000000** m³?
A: **5.266** m³
